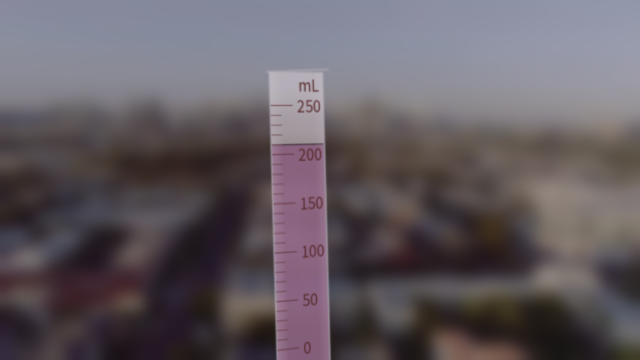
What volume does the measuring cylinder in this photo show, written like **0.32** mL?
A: **210** mL
